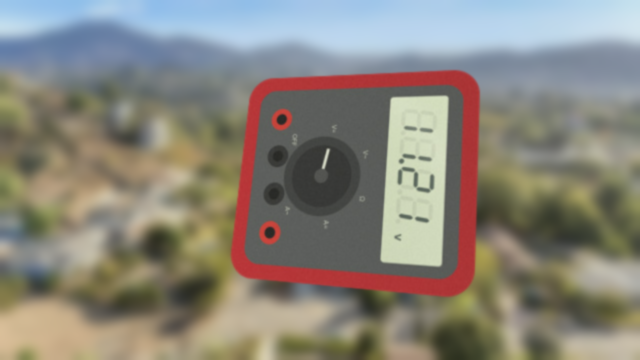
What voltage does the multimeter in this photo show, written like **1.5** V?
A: **11.21** V
